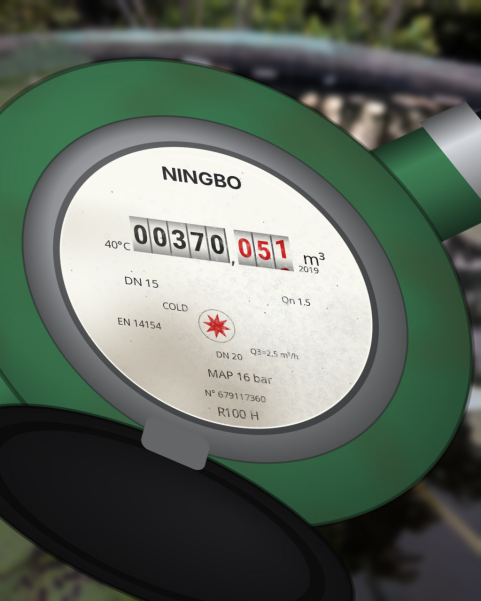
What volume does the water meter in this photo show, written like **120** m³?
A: **370.051** m³
